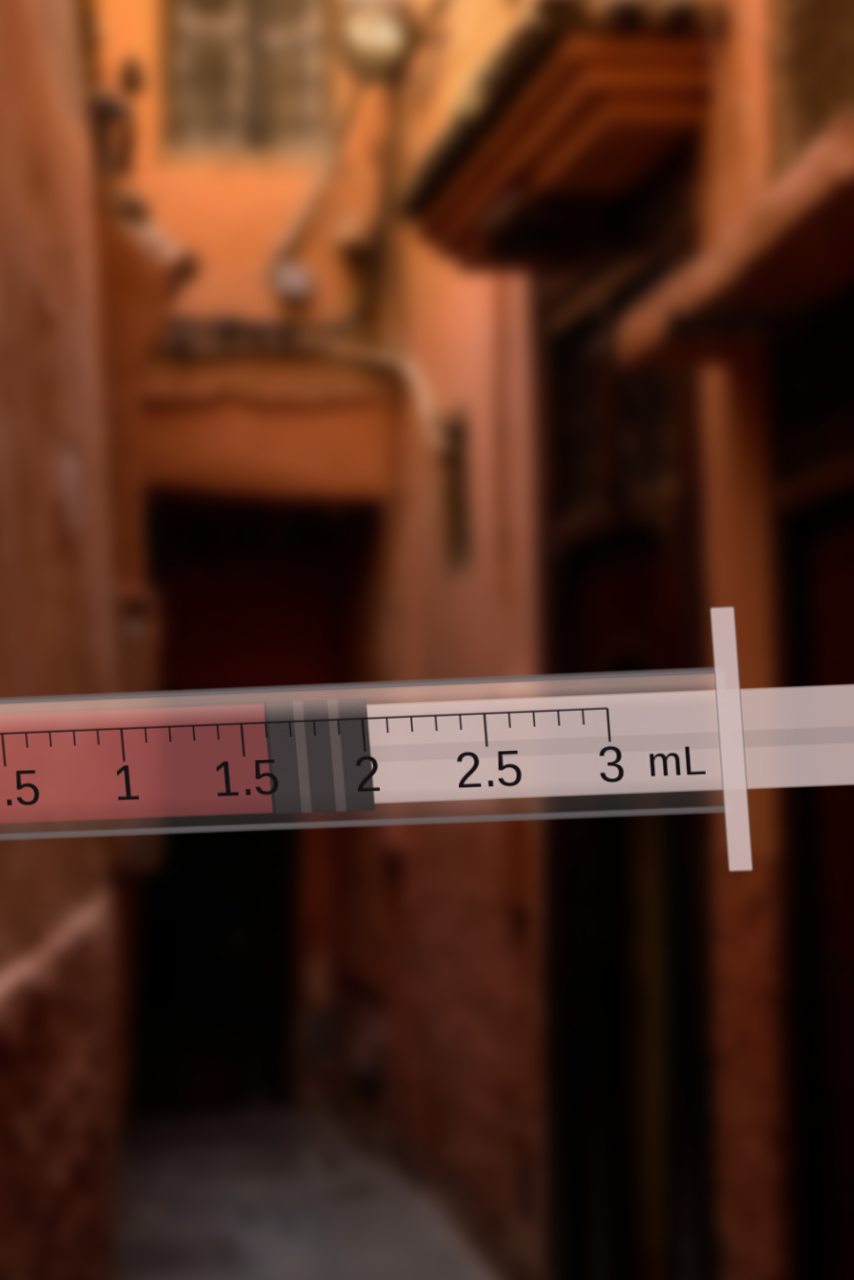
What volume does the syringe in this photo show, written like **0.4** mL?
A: **1.6** mL
